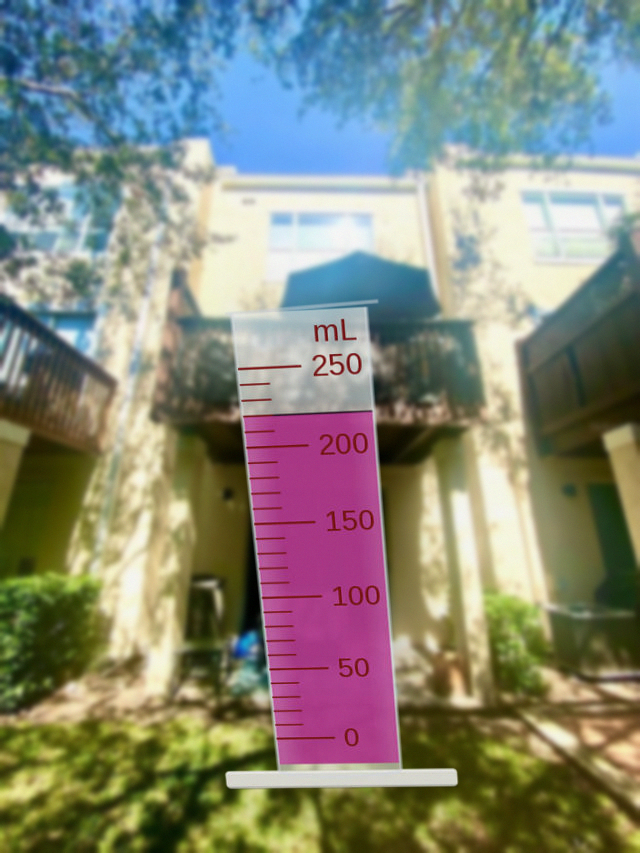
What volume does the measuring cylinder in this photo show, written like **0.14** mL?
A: **220** mL
